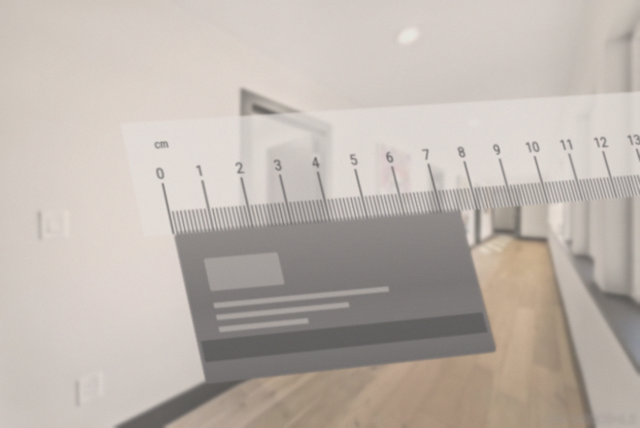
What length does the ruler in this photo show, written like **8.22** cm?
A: **7.5** cm
